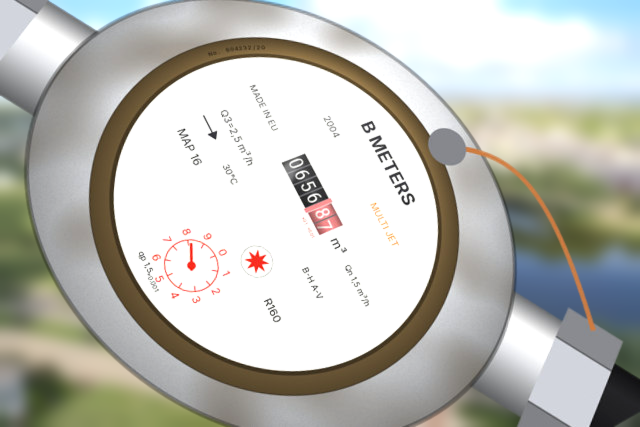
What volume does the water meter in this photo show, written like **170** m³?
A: **656.868** m³
